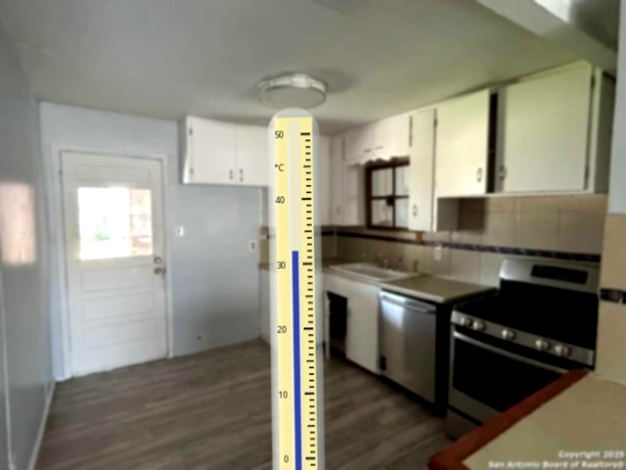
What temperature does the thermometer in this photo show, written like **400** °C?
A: **32** °C
